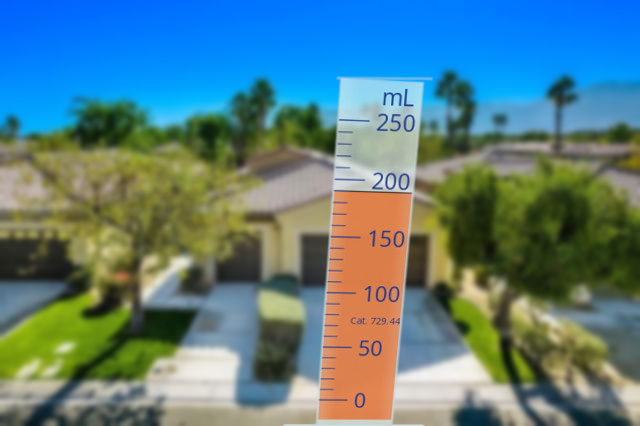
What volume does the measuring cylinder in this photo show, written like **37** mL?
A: **190** mL
